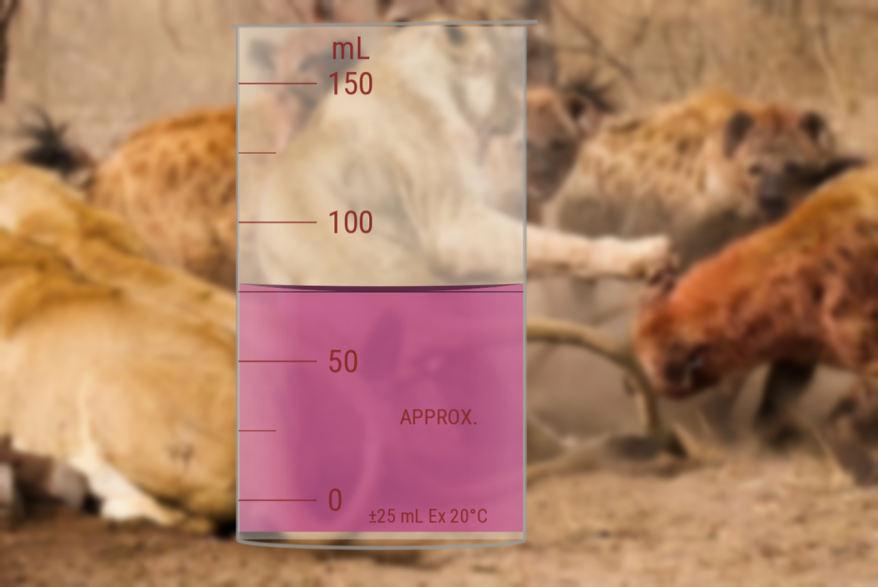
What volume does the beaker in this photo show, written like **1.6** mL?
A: **75** mL
